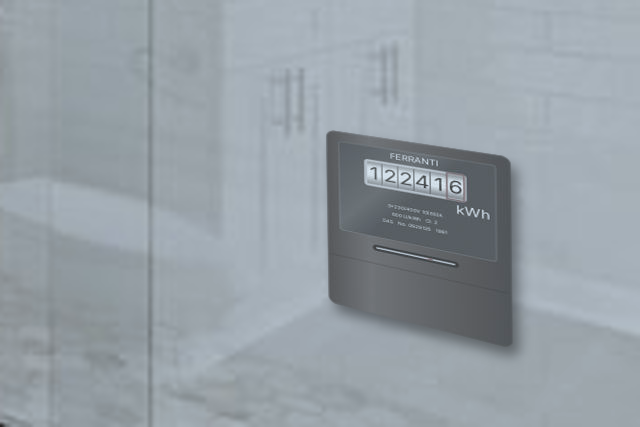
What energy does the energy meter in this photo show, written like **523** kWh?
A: **12241.6** kWh
